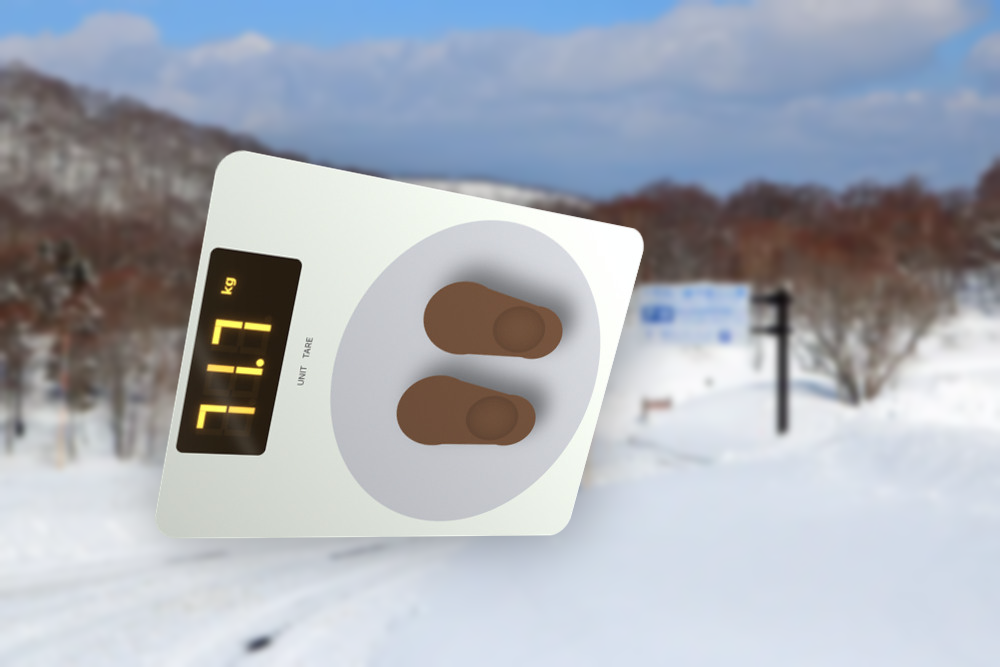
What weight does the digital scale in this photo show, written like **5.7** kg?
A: **71.7** kg
